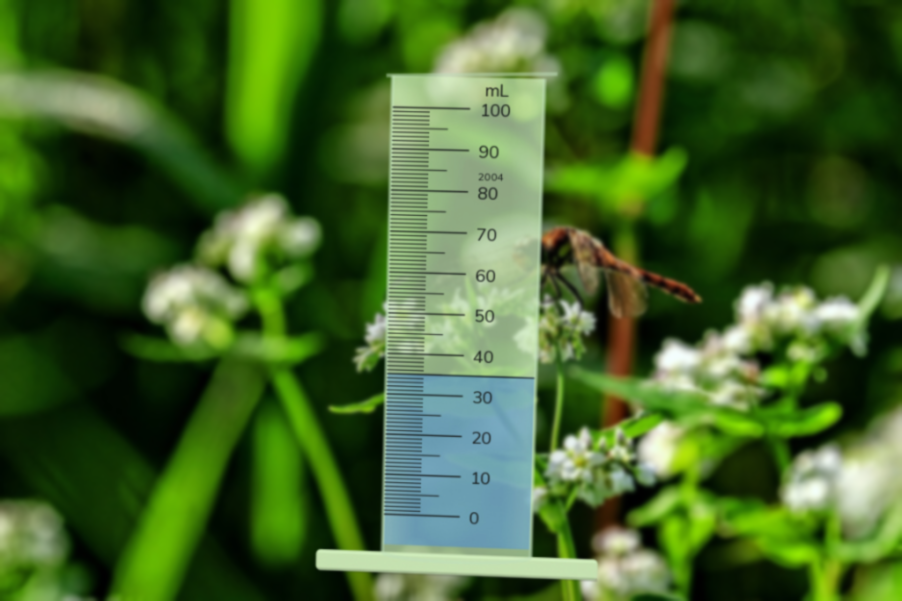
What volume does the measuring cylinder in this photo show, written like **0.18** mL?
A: **35** mL
